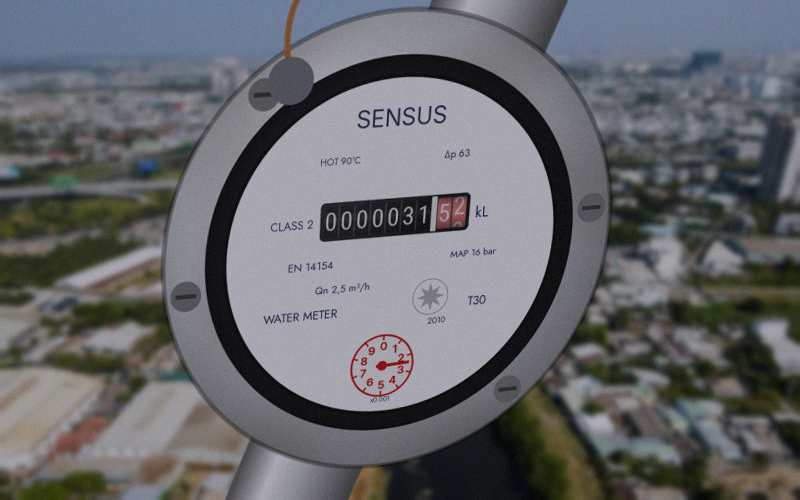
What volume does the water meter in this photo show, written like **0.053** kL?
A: **31.522** kL
